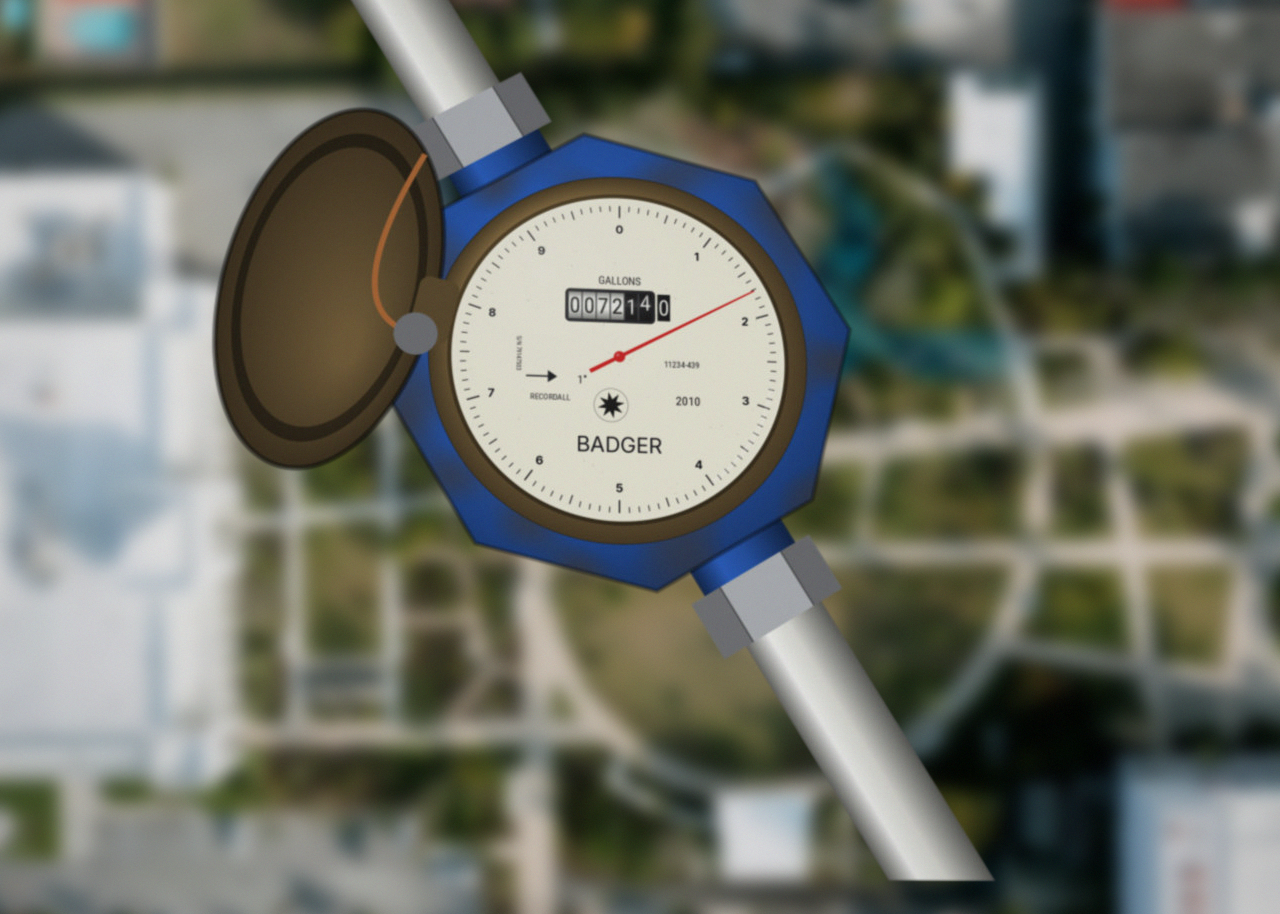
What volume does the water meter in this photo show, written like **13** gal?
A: **72141.7** gal
